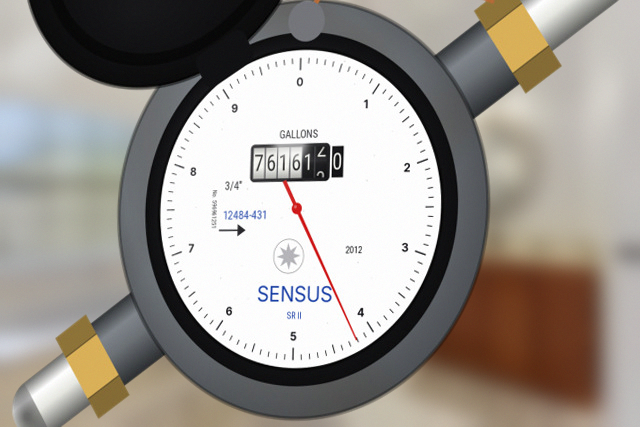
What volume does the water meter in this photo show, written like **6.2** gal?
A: **7616124.2** gal
